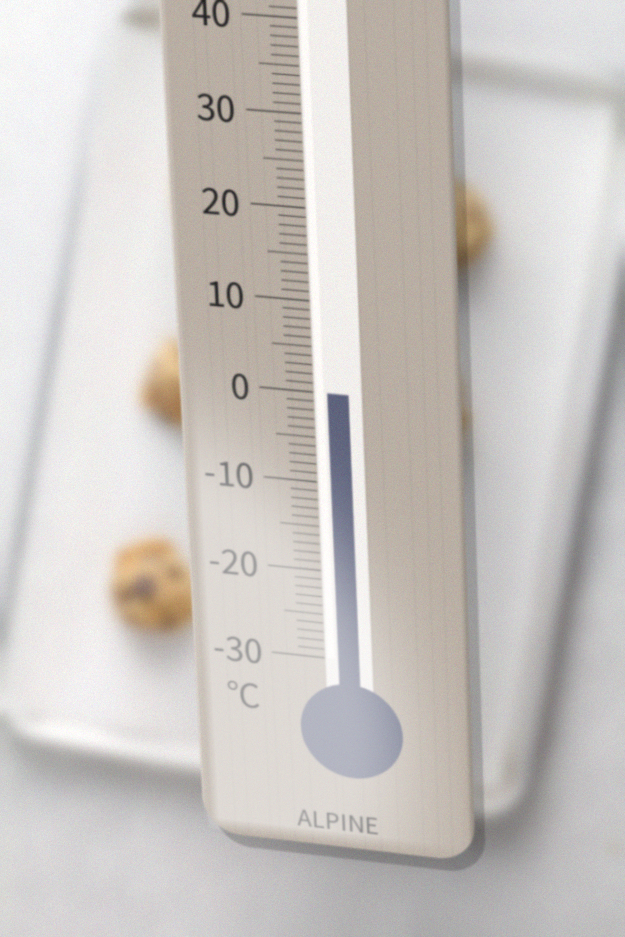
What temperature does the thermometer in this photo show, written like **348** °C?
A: **0** °C
